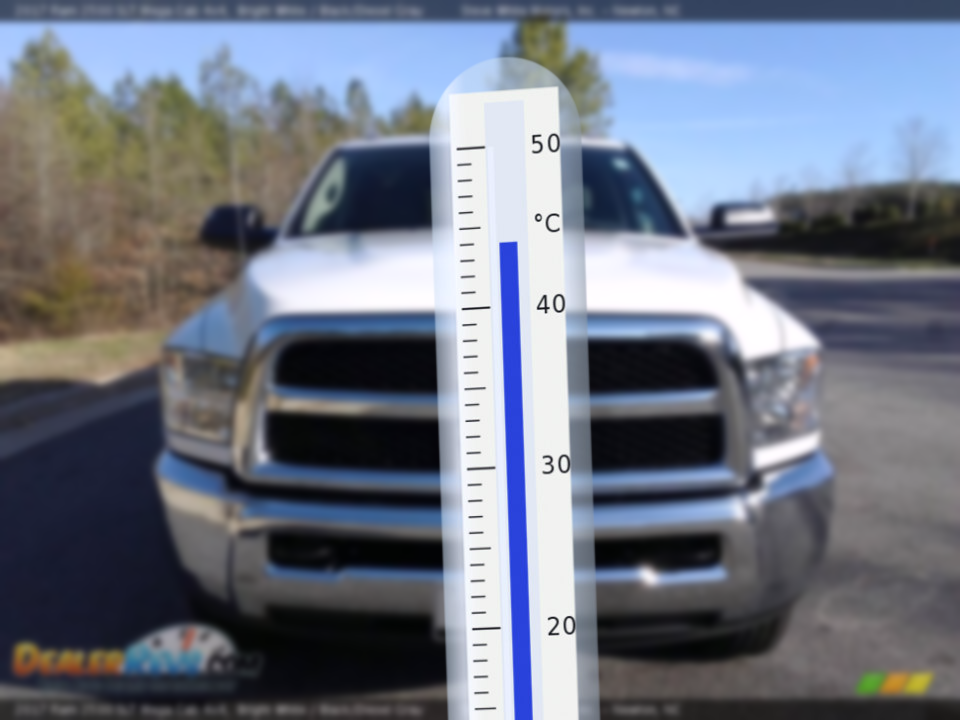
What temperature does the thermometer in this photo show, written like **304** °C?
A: **44** °C
